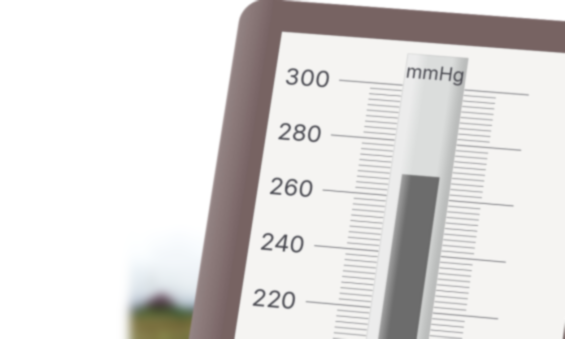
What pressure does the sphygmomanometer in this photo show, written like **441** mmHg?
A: **268** mmHg
